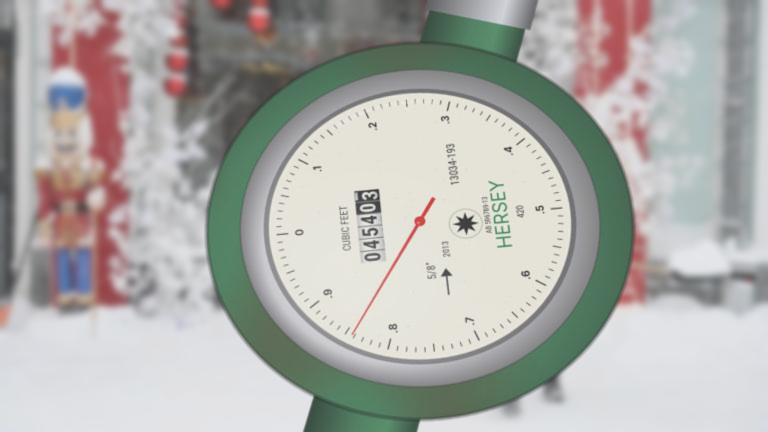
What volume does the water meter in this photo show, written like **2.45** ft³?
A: **45402.84** ft³
